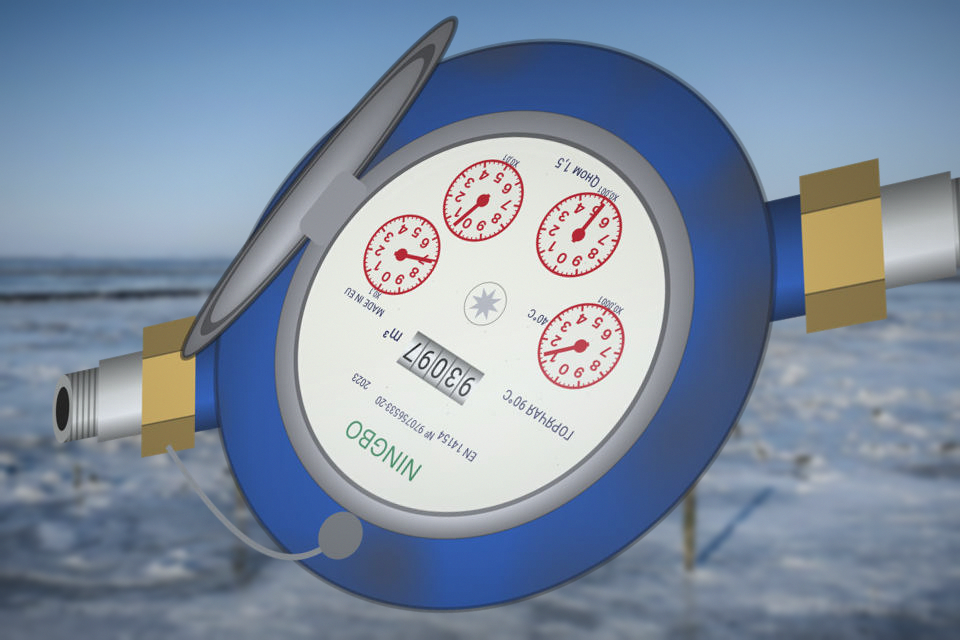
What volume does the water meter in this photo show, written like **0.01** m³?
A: **93097.7051** m³
